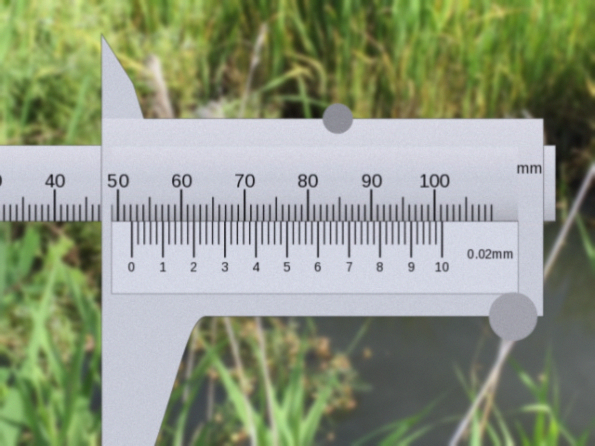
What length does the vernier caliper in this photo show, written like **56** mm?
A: **52.2** mm
